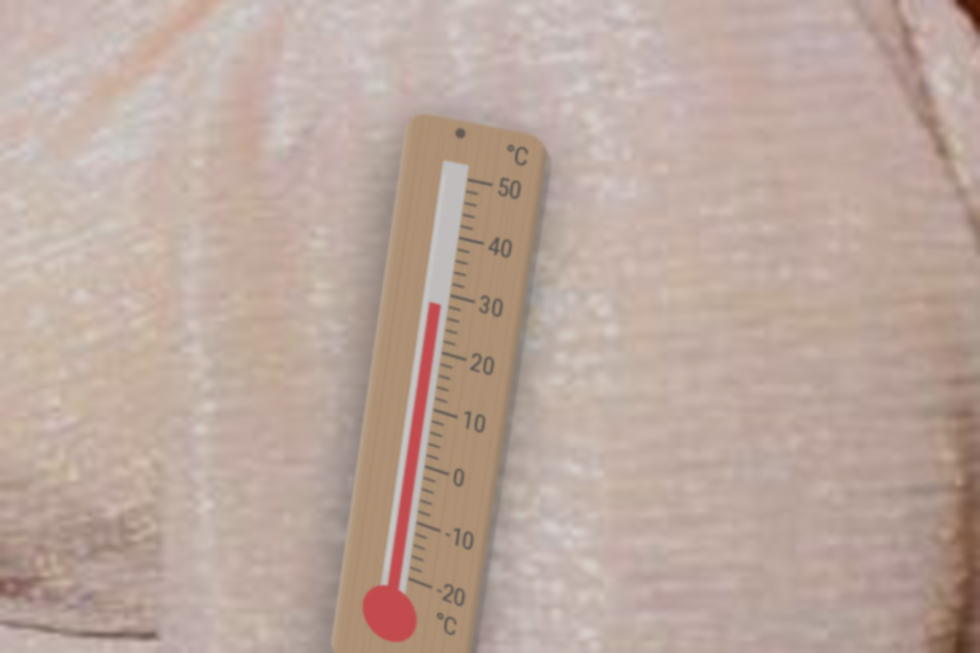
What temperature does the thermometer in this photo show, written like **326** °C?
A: **28** °C
